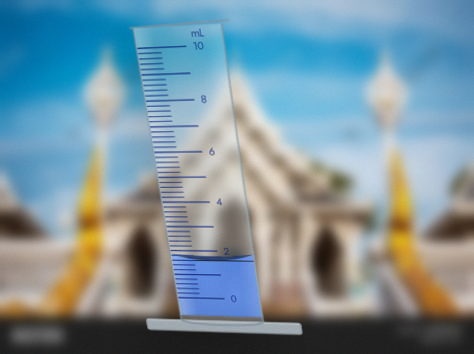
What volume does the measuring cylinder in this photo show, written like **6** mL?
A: **1.6** mL
